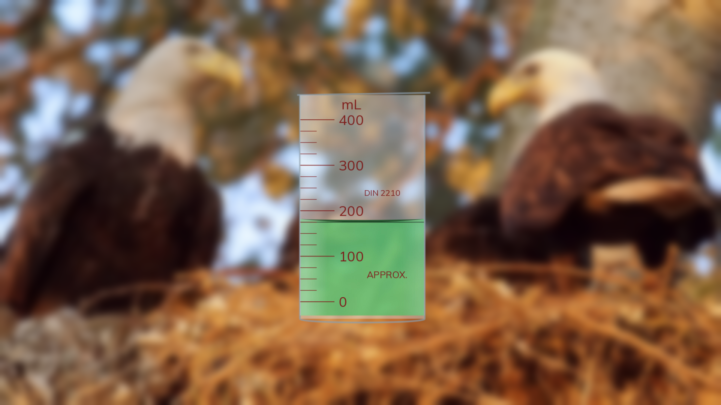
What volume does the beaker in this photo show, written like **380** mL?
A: **175** mL
